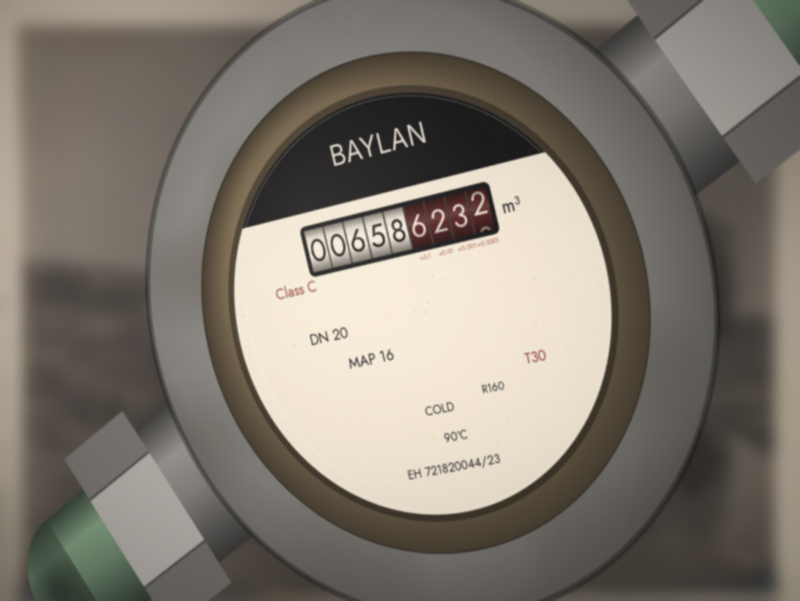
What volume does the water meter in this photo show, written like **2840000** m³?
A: **658.6232** m³
